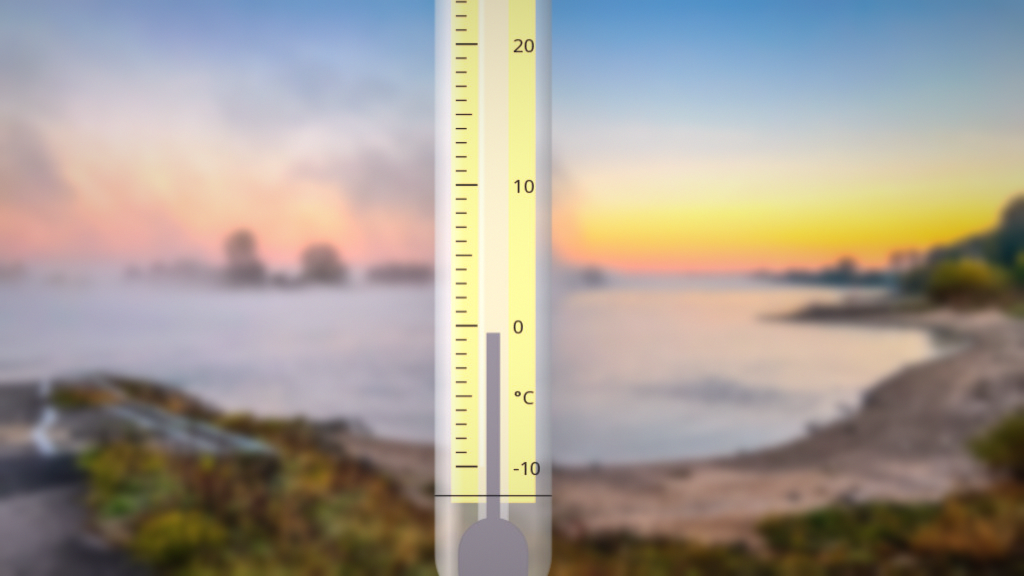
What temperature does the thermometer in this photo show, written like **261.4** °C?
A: **-0.5** °C
